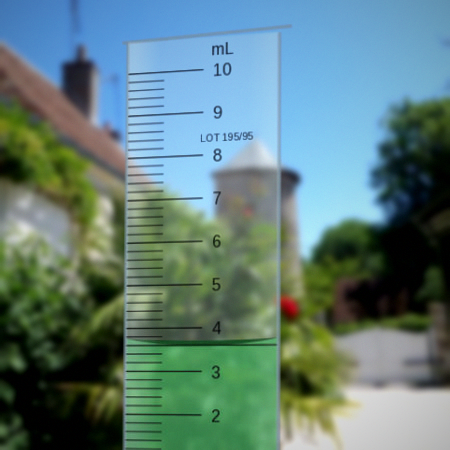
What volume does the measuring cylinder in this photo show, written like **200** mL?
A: **3.6** mL
